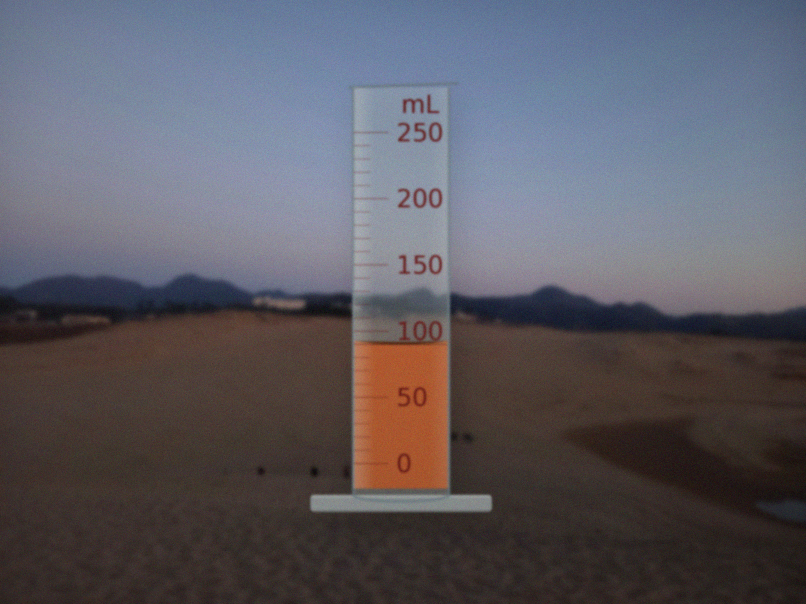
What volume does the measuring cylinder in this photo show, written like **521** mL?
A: **90** mL
